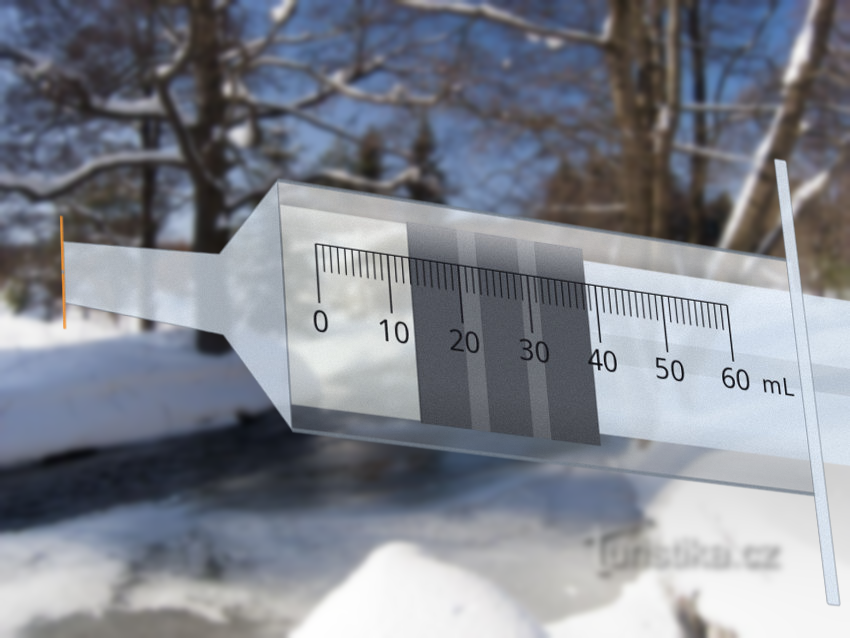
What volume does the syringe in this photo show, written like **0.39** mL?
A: **13** mL
